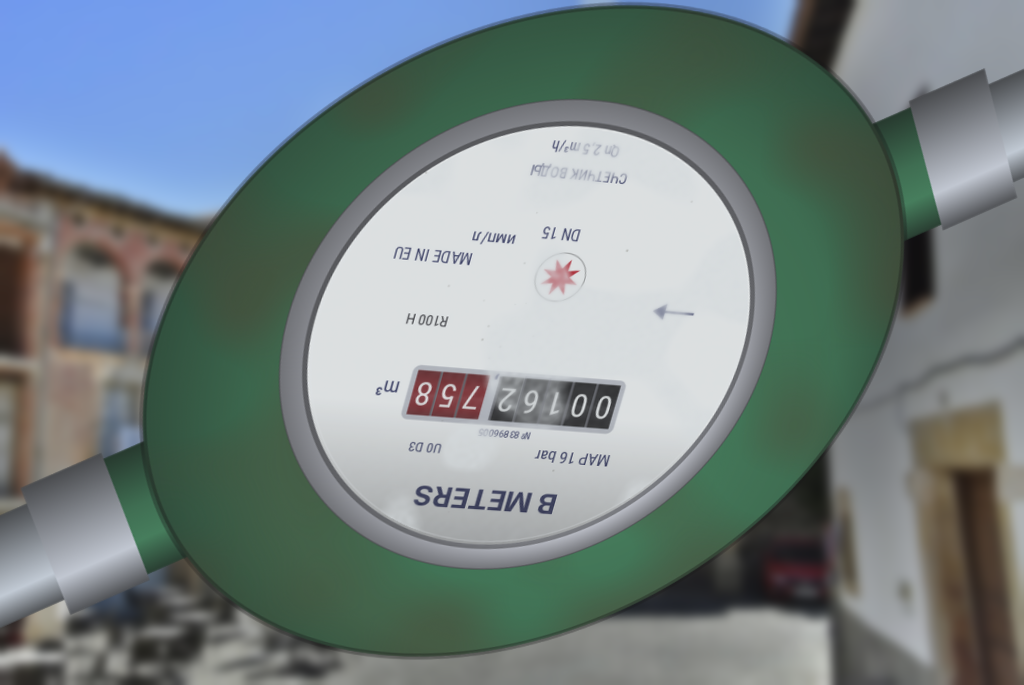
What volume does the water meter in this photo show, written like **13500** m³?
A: **162.758** m³
